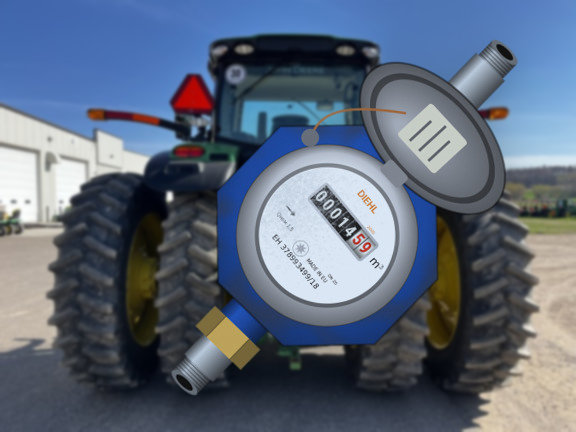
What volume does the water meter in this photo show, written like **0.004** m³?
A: **14.59** m³
